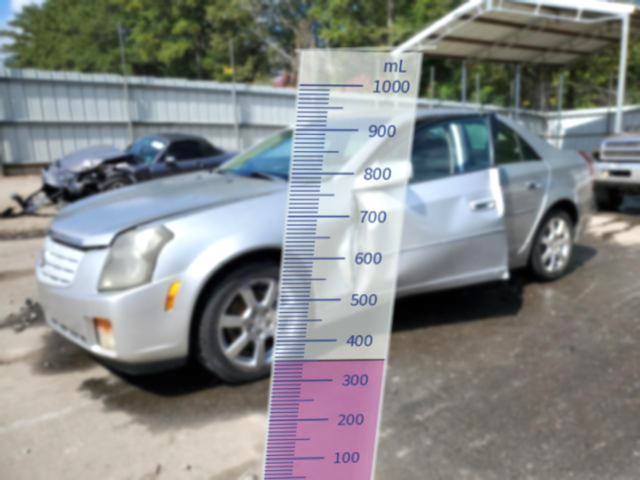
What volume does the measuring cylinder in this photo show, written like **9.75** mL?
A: **350** mL
